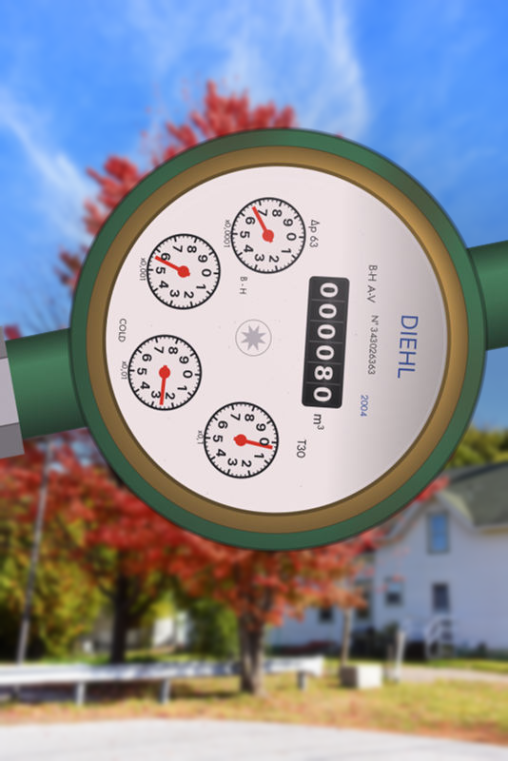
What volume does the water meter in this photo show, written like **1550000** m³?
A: **80.0256** m³
